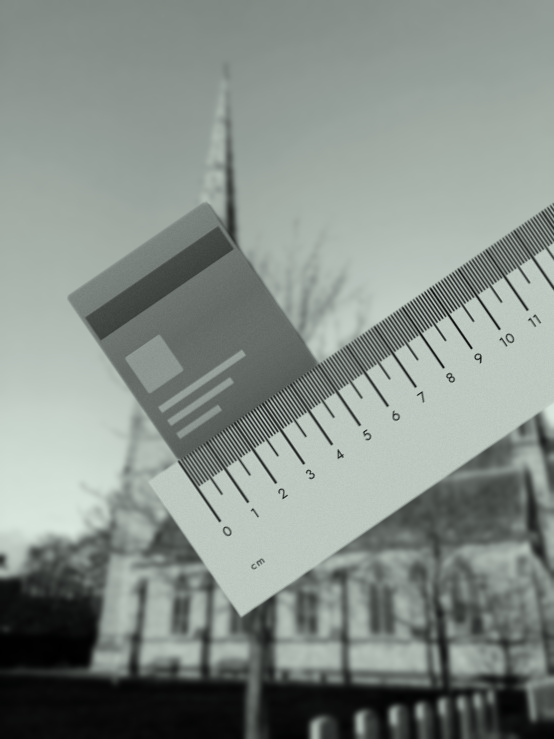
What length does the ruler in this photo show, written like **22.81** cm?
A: **5** cm
